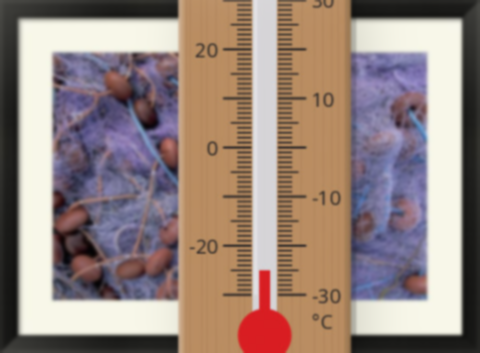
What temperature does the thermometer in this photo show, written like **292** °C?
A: **-25** °C
